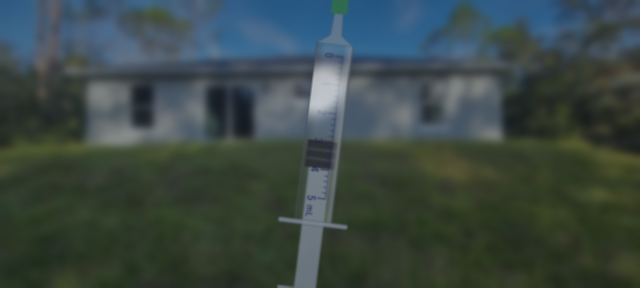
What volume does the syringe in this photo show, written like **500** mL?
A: **3** mL
